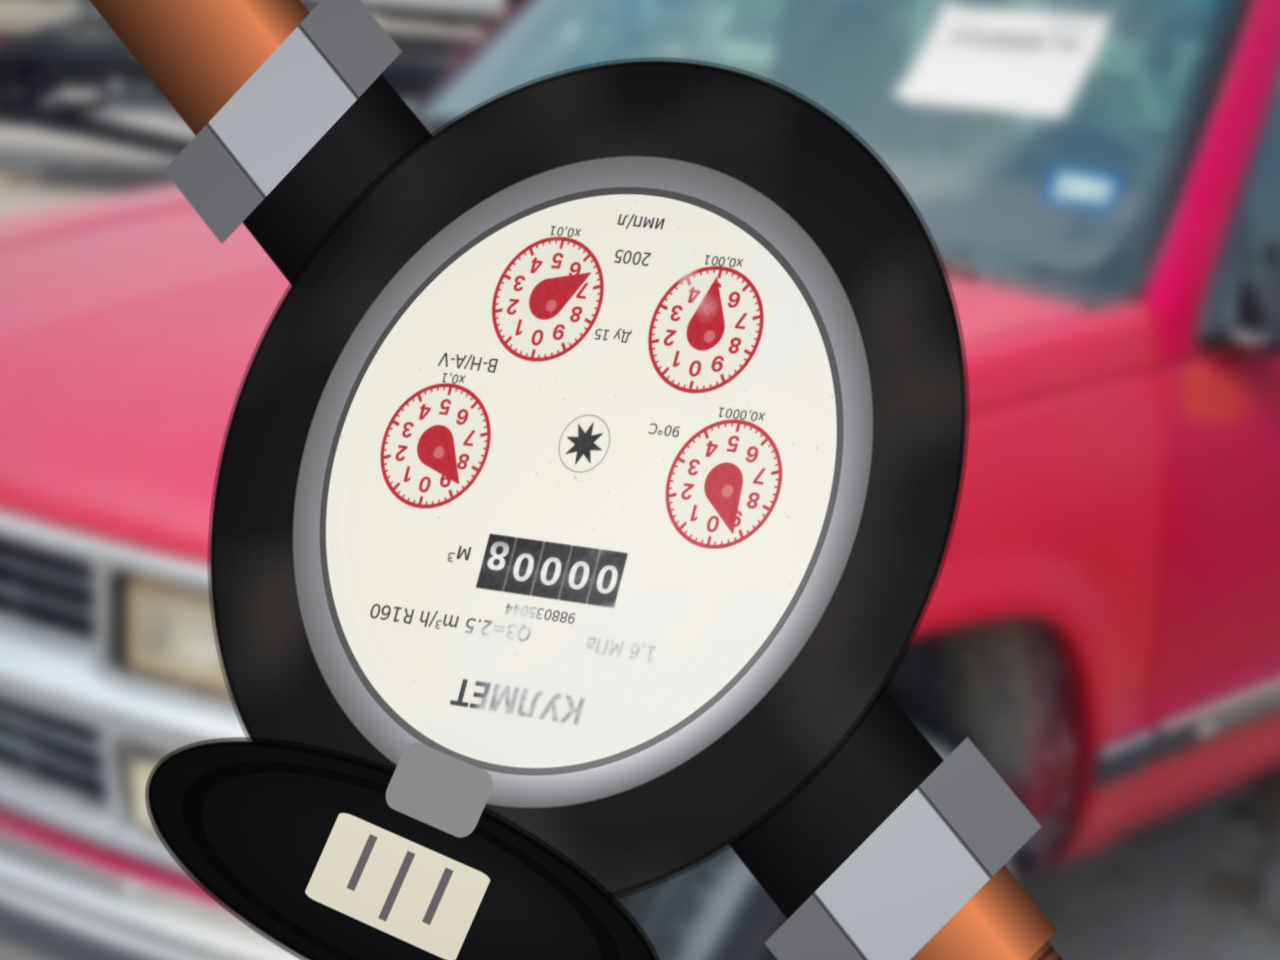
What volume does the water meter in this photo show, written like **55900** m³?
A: **7.8649** m³
